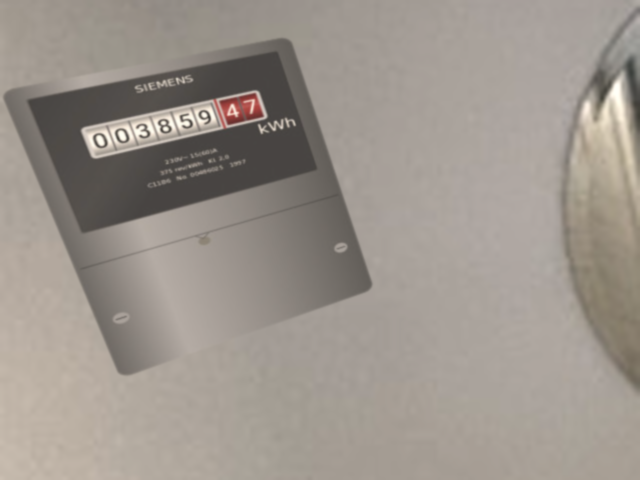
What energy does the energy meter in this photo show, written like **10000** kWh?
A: **3859.47** kWh
